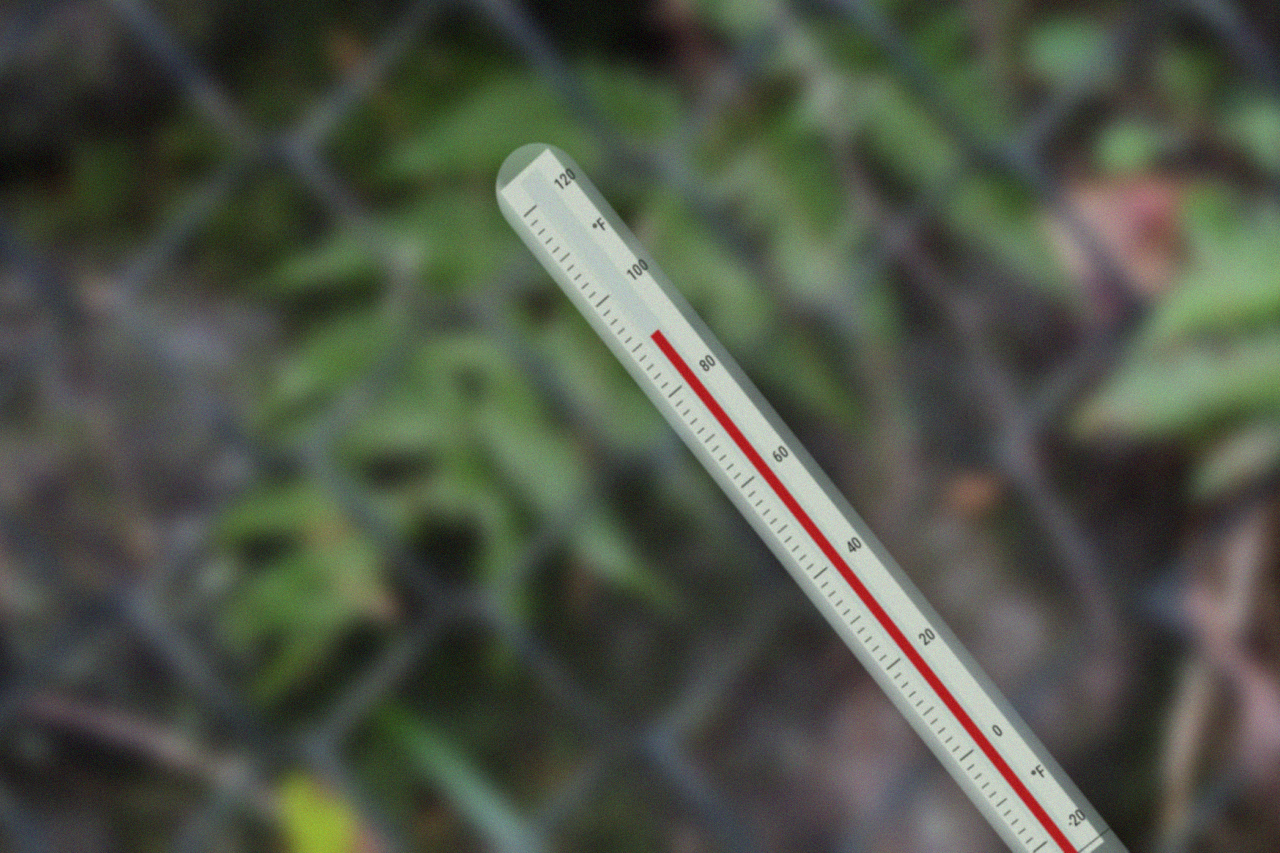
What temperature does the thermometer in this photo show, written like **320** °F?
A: **90** °F
